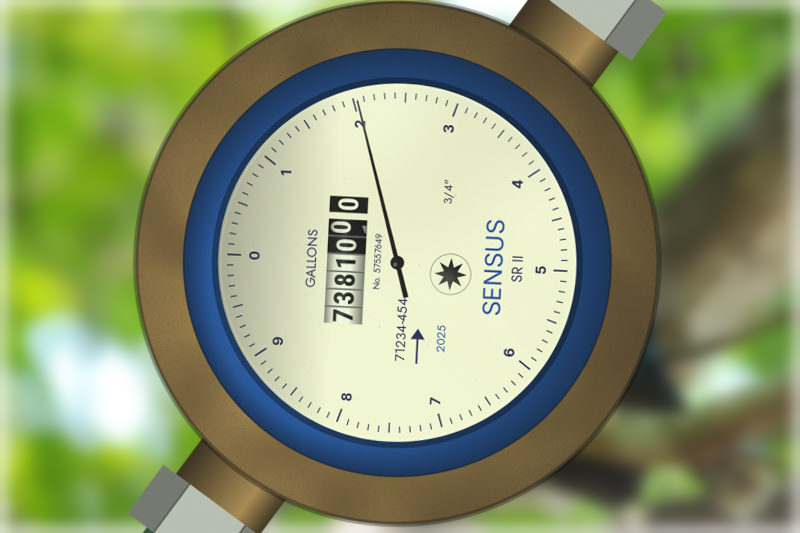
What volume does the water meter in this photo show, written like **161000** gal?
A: **7381002.0** gal
